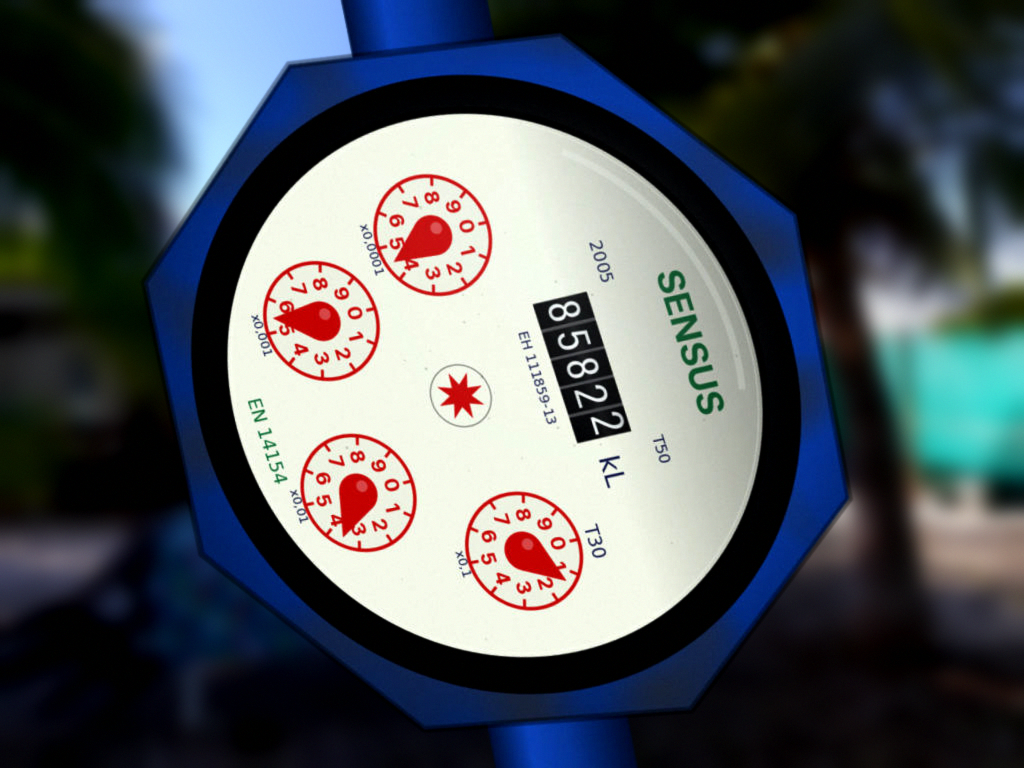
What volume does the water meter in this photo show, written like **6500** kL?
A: **85822.1354** kL
